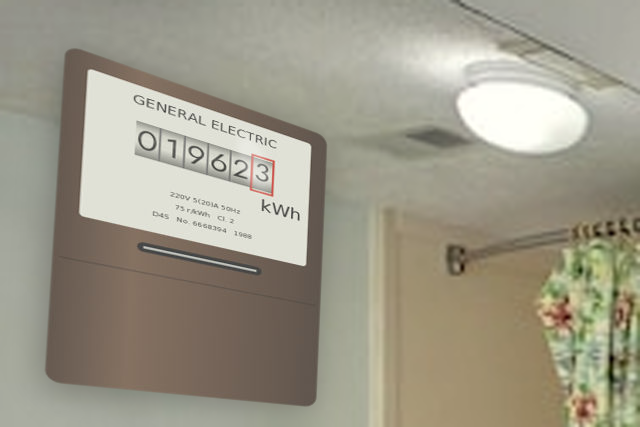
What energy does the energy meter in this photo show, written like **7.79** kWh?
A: **1962.3** kWh
